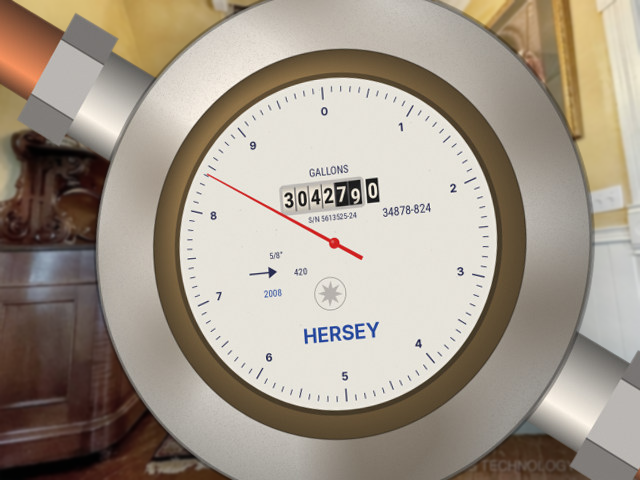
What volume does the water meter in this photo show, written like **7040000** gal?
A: **3042788.4** gal
